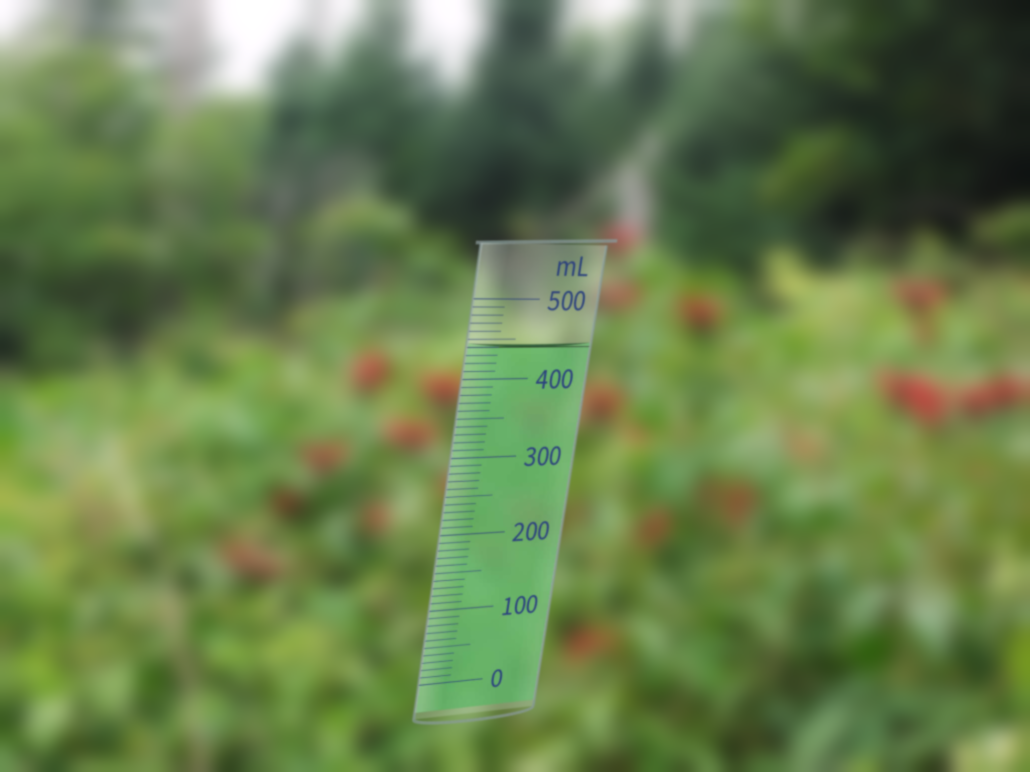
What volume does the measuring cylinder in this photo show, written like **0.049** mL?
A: **440** mL
